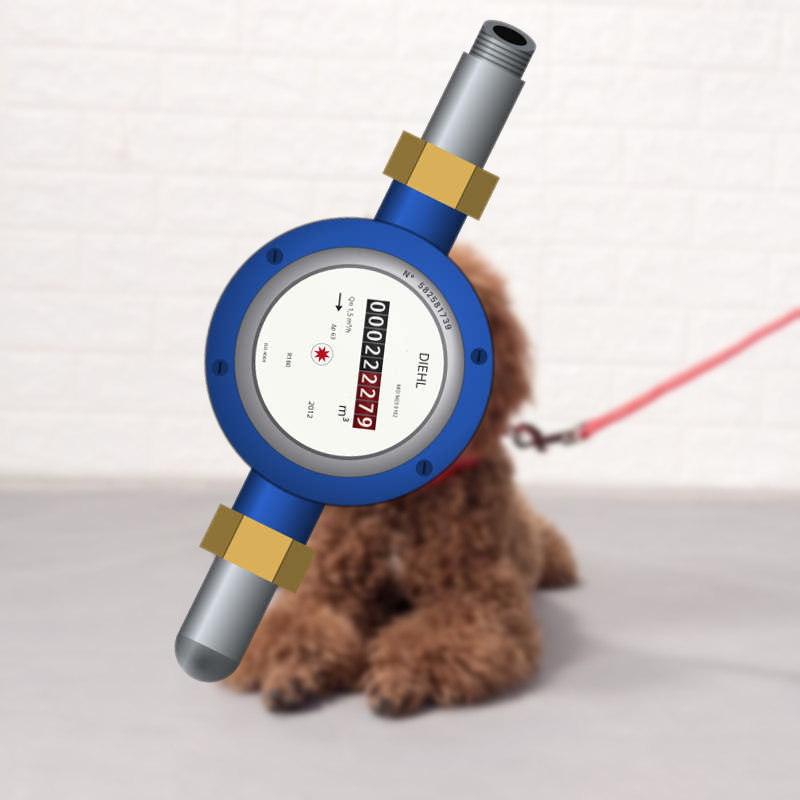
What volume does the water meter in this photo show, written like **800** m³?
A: **22.2279** m³
